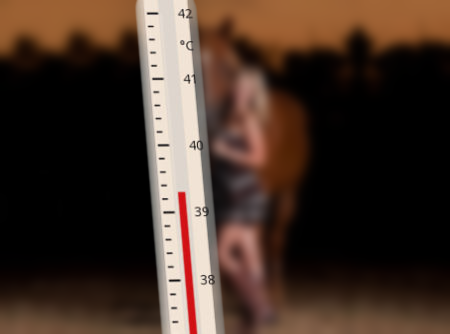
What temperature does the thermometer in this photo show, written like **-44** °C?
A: **39.3** °C
